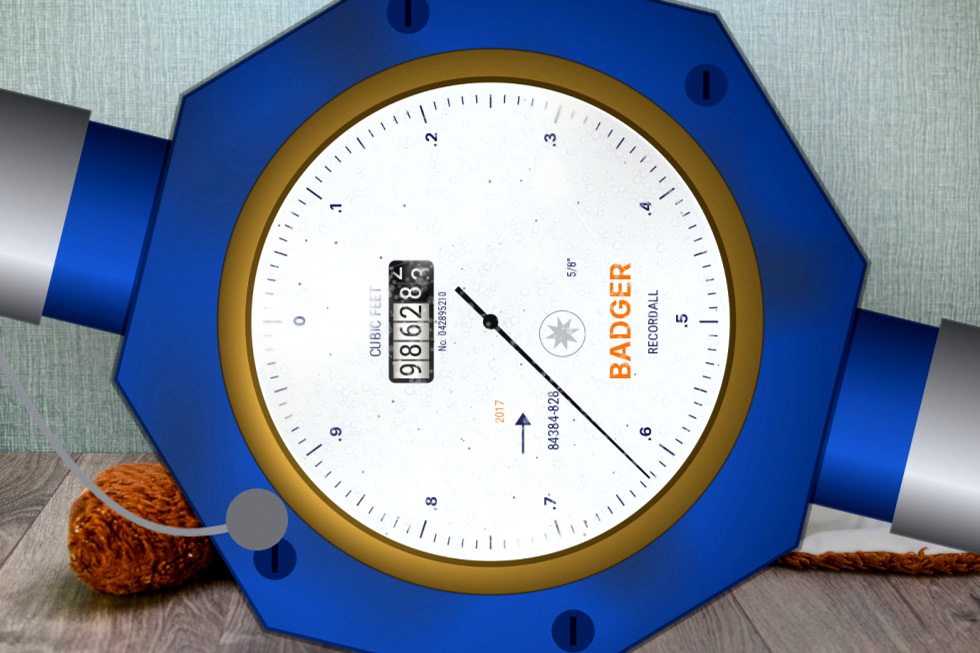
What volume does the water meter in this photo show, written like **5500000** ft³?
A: **986282.62** ft³
